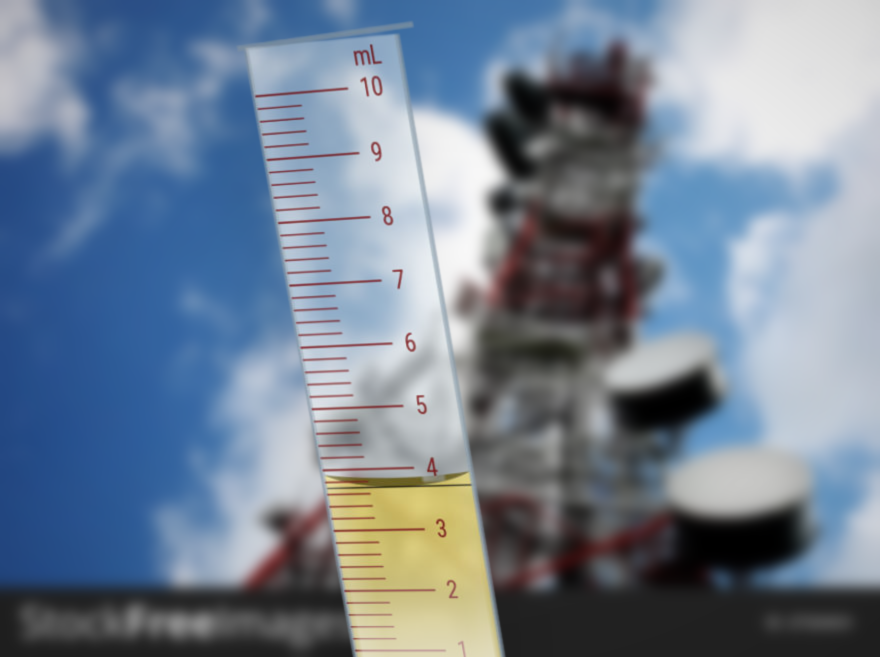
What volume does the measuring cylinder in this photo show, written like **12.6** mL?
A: **3.7** mL
